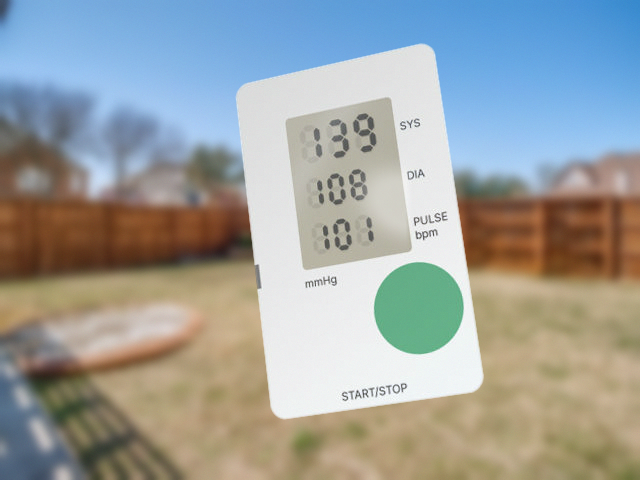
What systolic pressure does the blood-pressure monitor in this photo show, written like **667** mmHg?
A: **139** mmHg
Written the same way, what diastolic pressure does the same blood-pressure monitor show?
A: **108** mmHg
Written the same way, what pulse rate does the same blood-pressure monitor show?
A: **101** bpm
